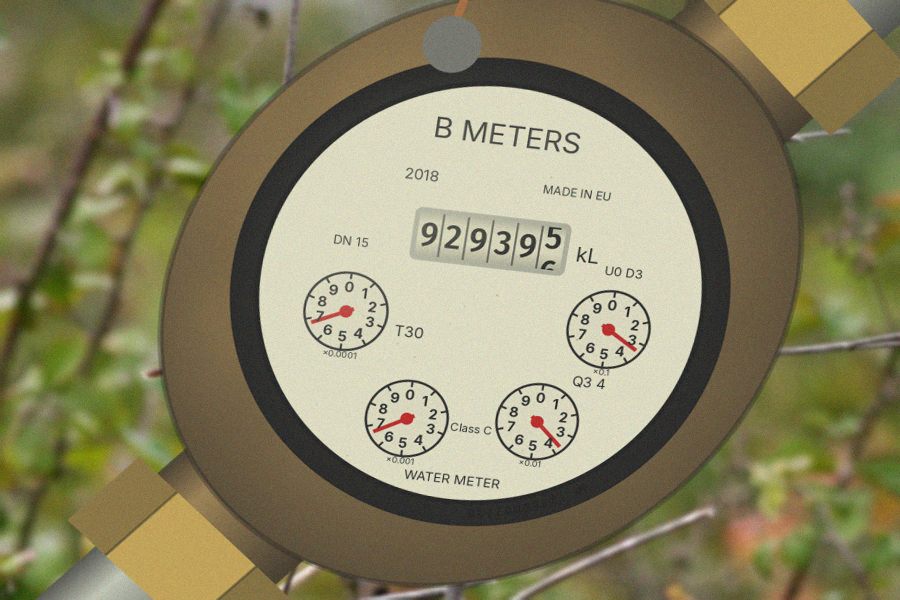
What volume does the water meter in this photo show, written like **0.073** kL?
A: **929395.3366** kL
